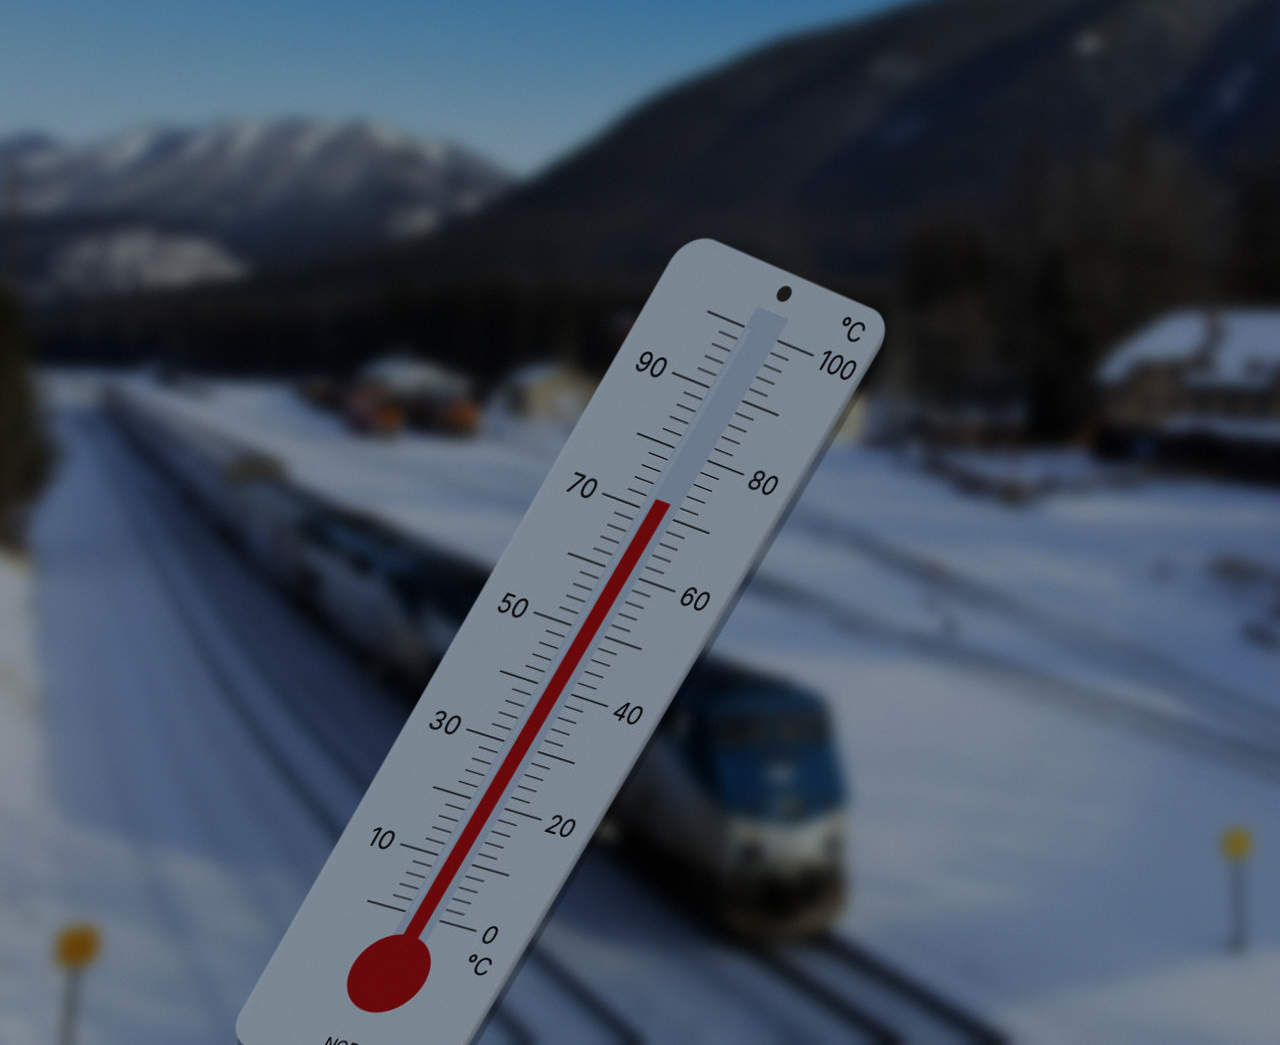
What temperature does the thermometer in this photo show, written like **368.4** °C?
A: **72** °C
